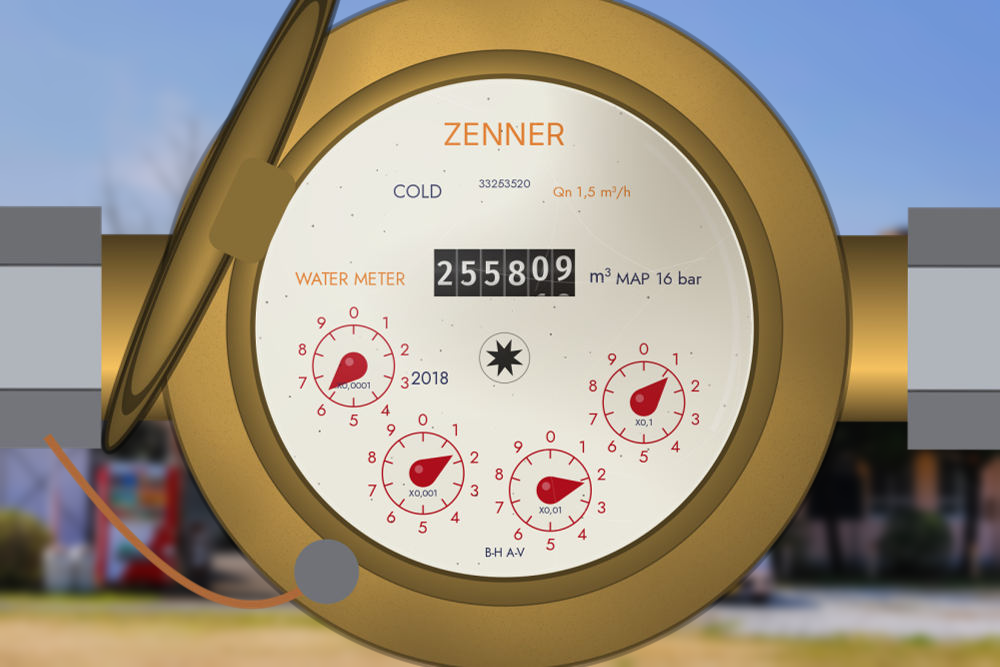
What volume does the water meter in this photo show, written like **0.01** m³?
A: **255809.1216** m³
